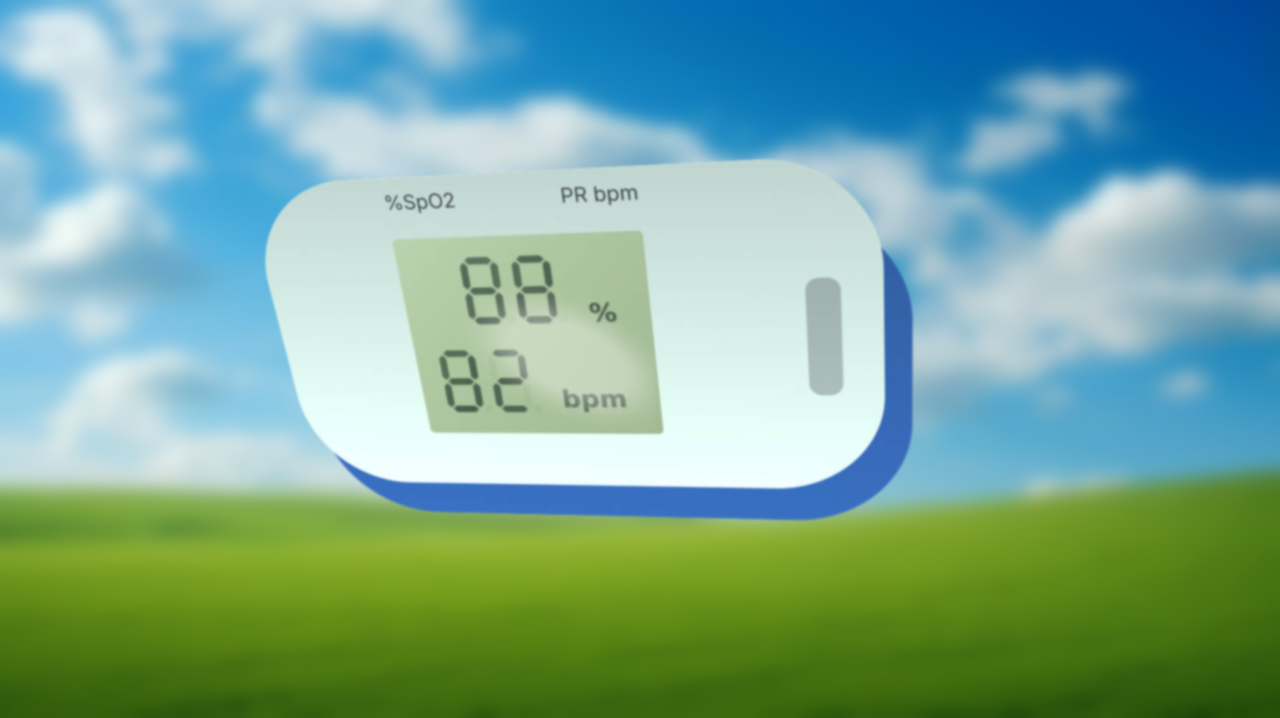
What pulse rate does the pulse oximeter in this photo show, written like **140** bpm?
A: **82** bpm
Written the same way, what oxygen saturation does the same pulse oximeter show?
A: **88** %
